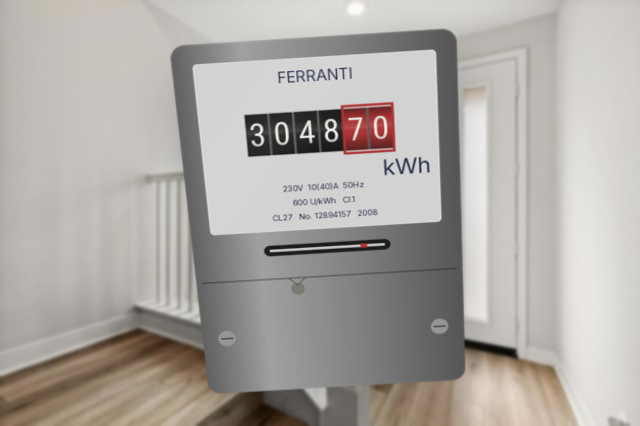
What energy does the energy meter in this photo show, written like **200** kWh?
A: **3048.70** kWh
